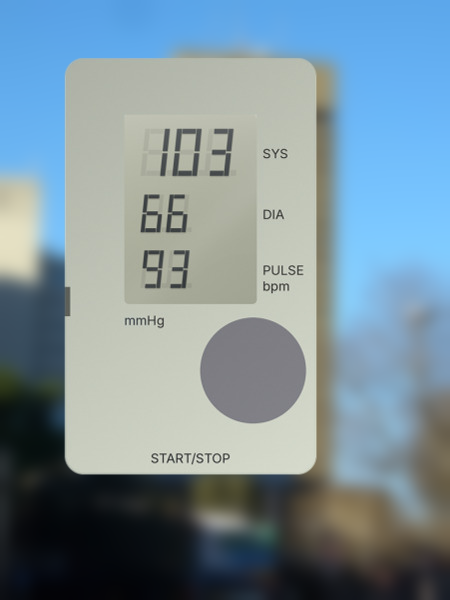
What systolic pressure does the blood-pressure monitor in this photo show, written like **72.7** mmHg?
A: **103** mmHg
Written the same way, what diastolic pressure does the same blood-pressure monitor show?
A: **66** mmHg
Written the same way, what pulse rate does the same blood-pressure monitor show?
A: **93** bpm
